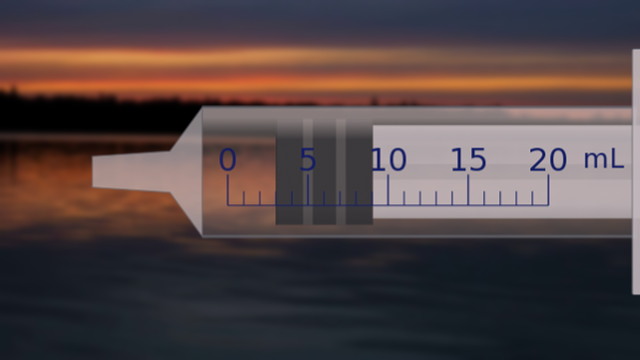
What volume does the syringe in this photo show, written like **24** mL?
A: **3** mL
